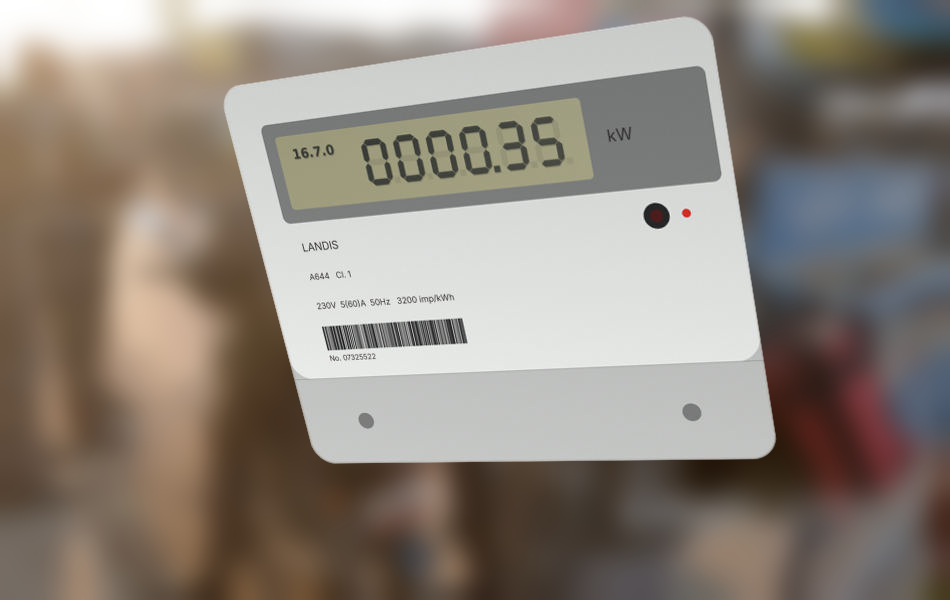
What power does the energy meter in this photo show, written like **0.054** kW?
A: **0.35** kW
